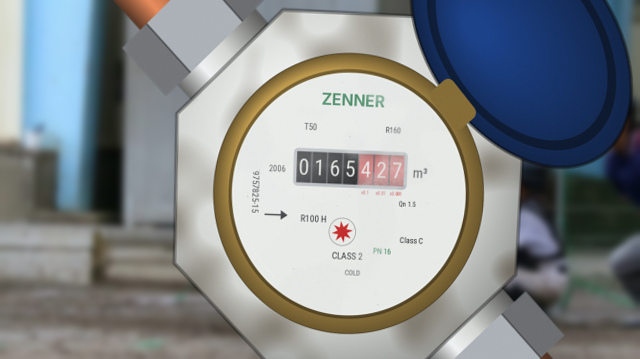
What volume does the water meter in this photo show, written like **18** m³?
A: **165.427** m³
